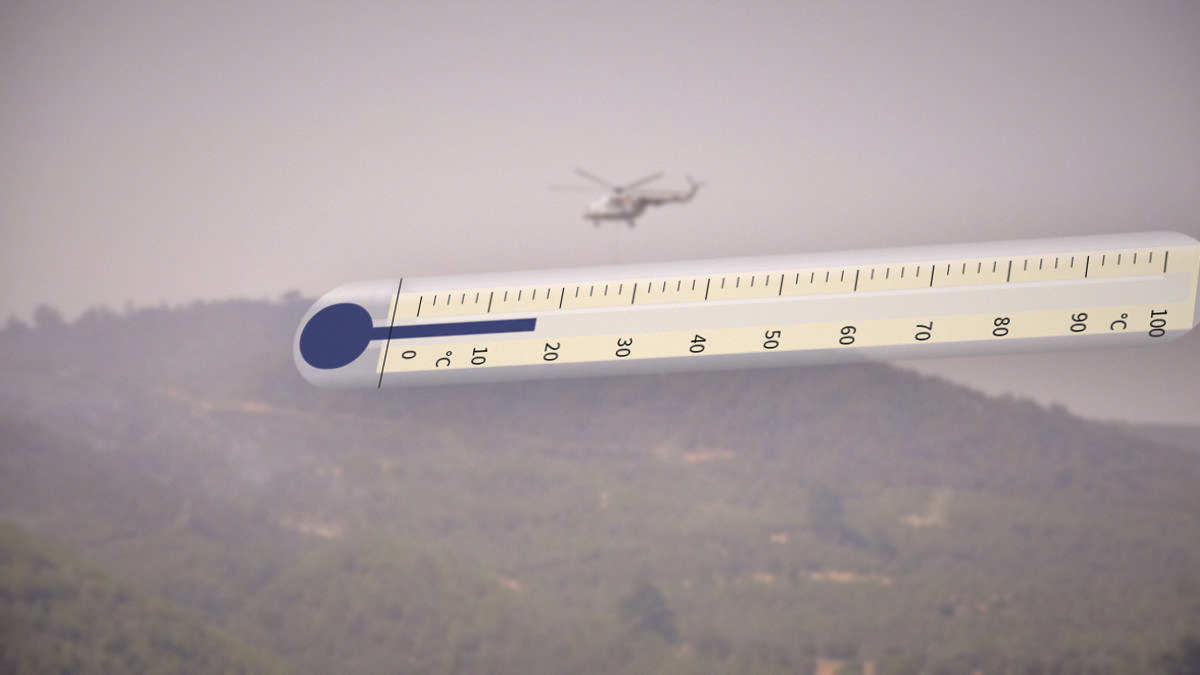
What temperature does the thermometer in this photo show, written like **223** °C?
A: **17** °C
